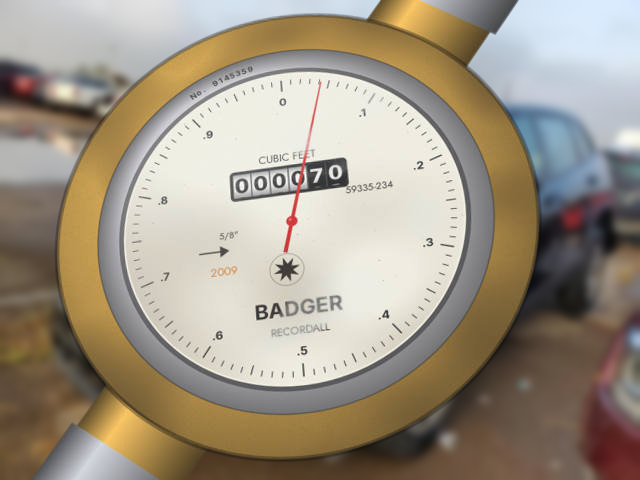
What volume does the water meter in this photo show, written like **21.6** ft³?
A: **70.04** ft³
